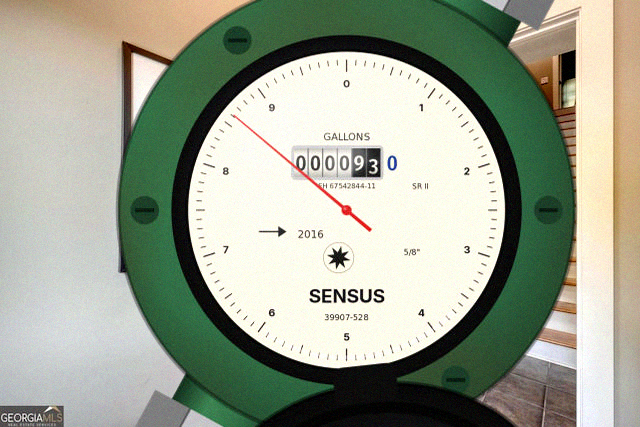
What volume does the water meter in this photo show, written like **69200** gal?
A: **928.6** gal
